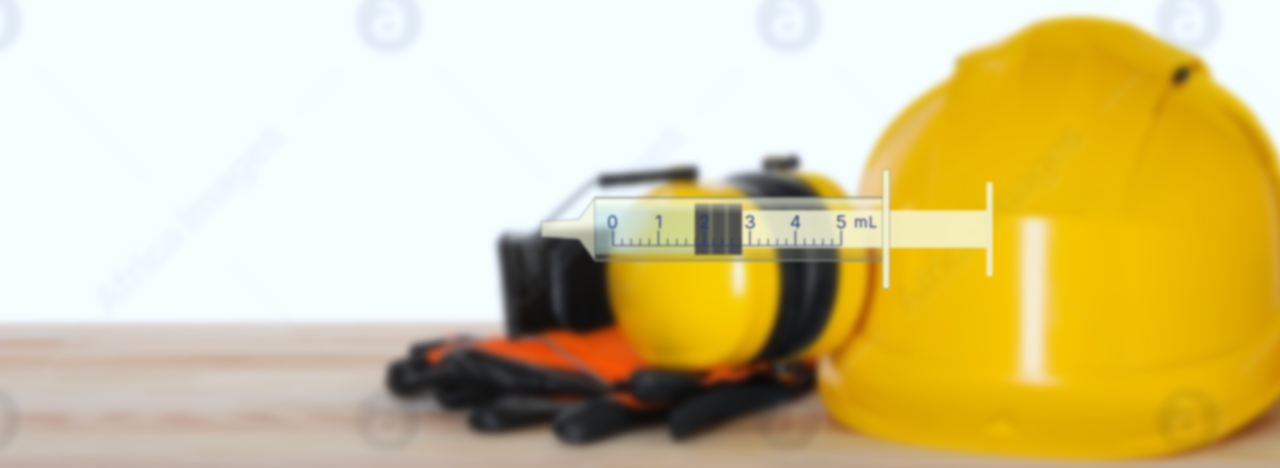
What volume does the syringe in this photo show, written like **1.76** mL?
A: **1.8** mL
